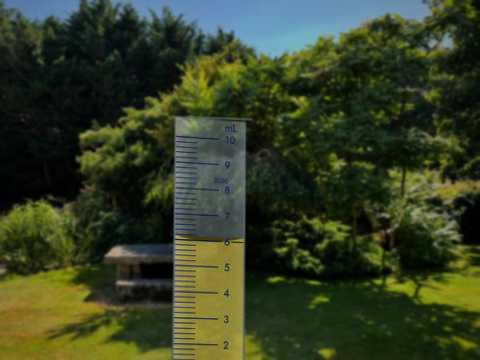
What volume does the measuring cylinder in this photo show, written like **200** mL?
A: **6** mL
